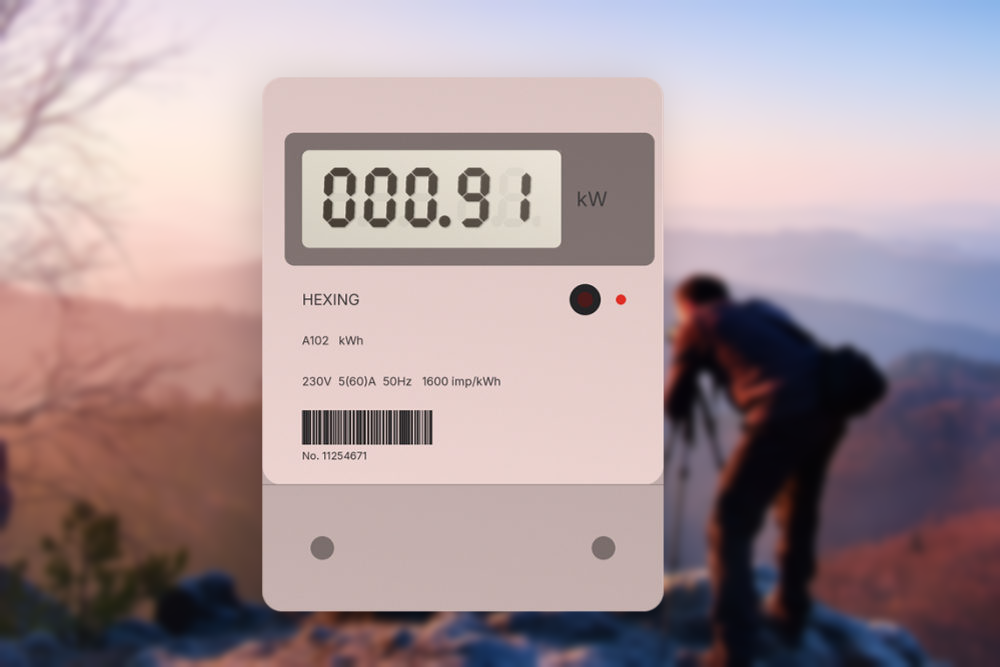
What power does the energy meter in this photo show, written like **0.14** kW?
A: **0.91** kW
